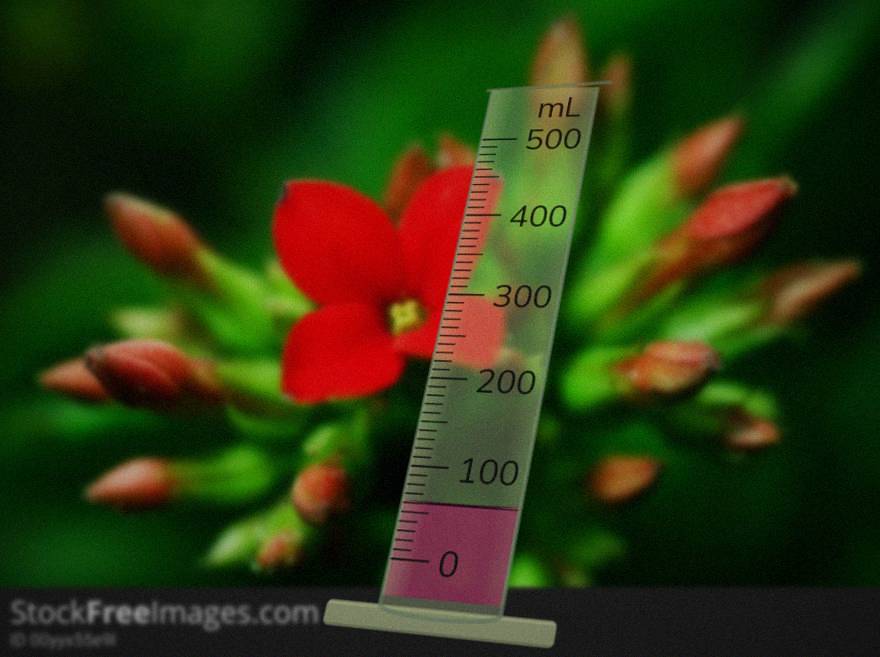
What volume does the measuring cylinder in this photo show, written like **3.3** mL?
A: **60** mL
